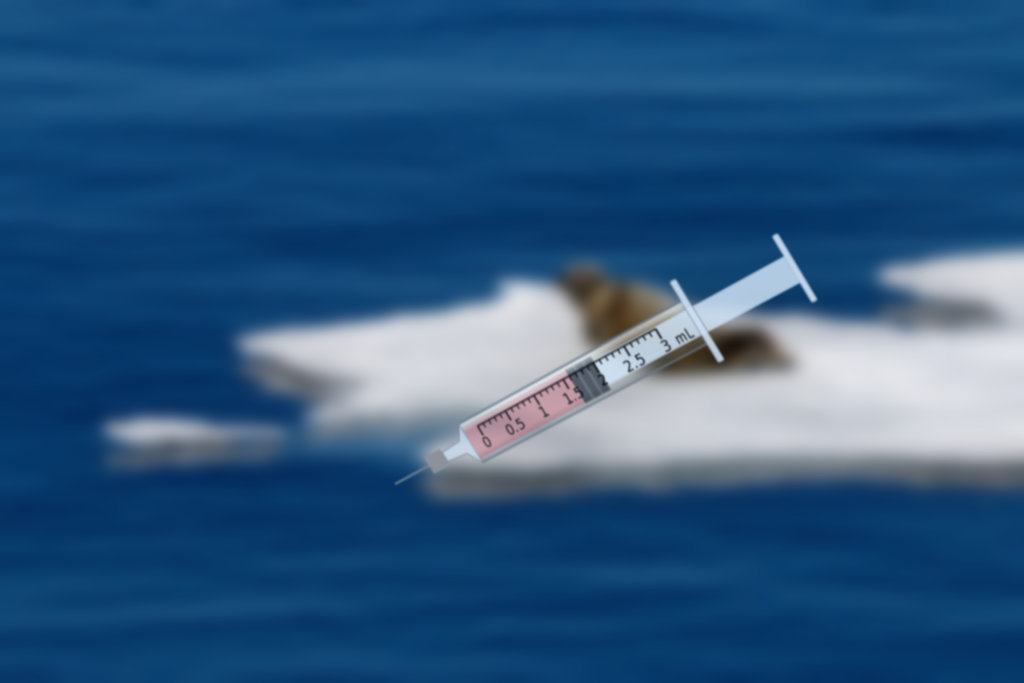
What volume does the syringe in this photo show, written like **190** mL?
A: **1.6** mL
